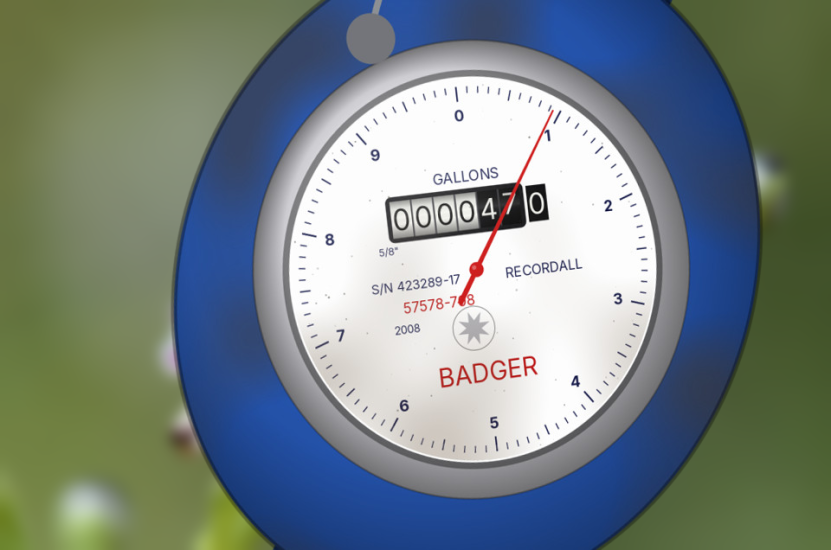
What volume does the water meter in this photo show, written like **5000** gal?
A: **470.9** gal
